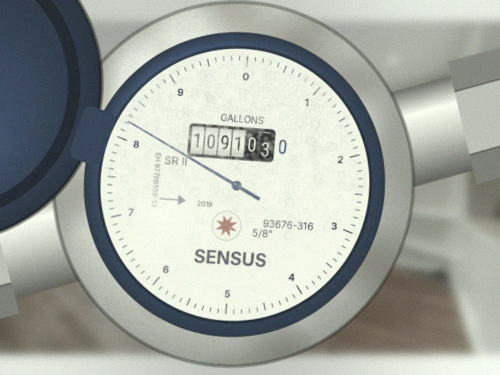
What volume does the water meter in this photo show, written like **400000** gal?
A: **1091028.2** gal
